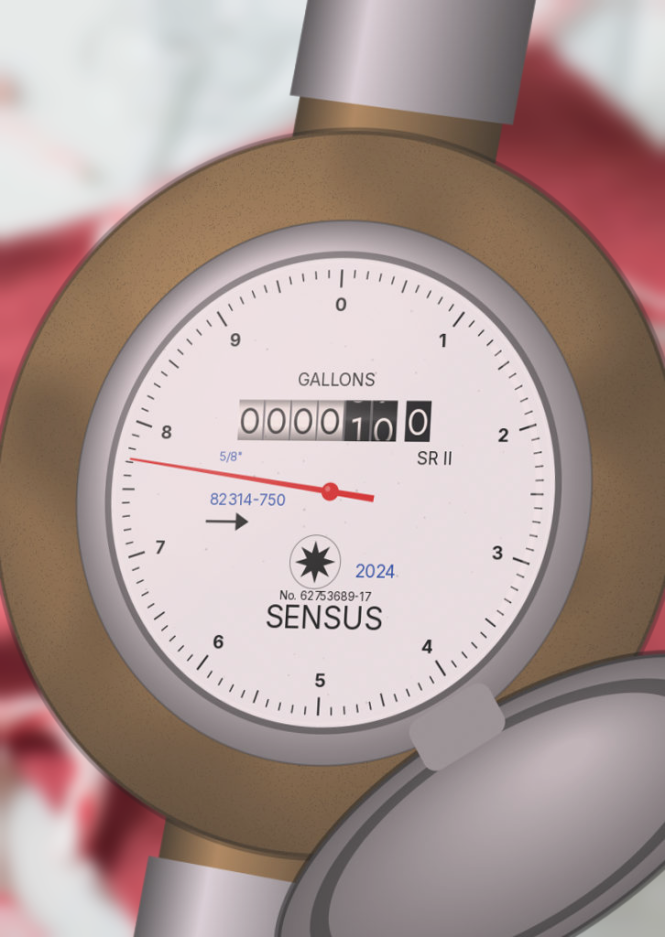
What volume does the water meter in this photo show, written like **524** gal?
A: **97.7** gal
